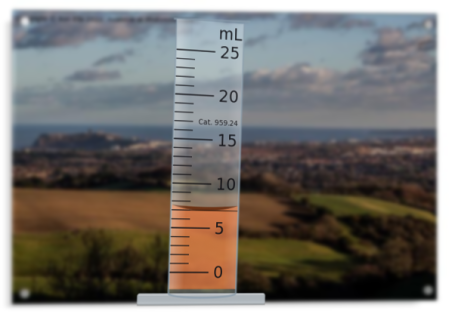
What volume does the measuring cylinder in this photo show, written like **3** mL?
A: **7** mL
